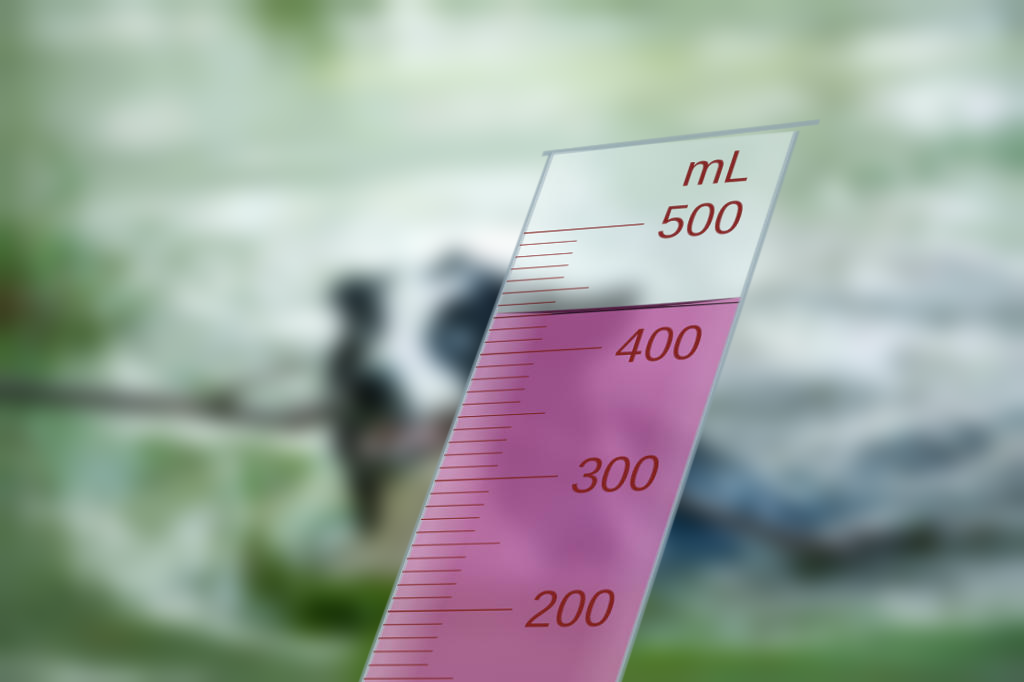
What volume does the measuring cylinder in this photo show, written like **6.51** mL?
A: **430** mL
